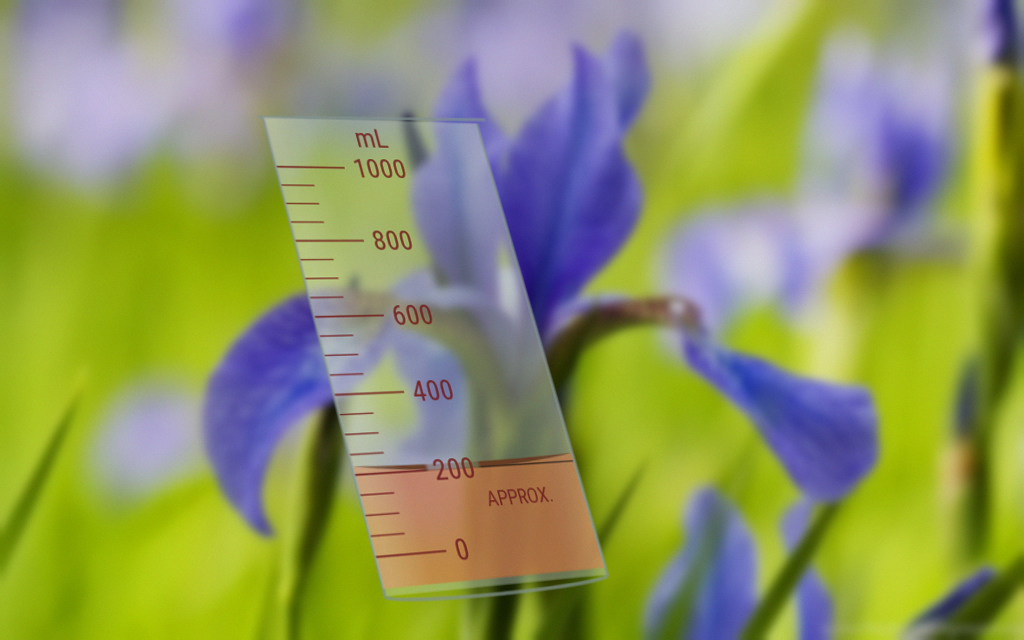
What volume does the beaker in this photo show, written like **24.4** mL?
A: **200** mL
